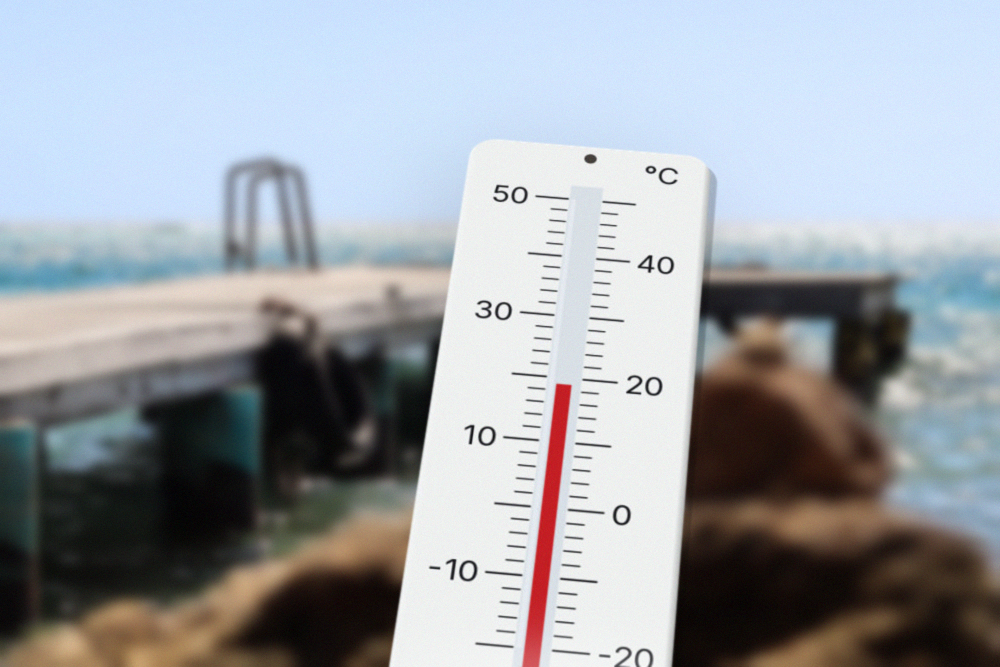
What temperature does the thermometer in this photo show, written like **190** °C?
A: **19** °C
